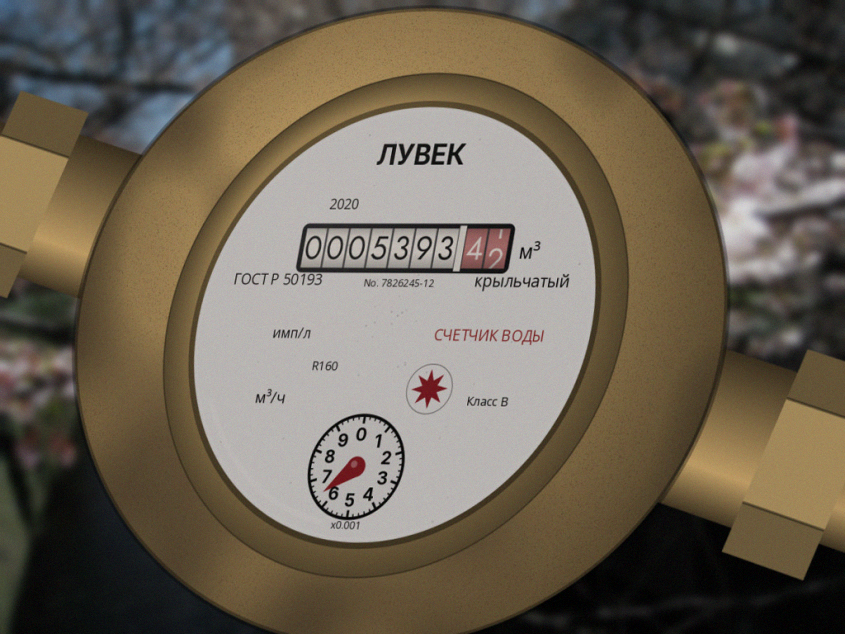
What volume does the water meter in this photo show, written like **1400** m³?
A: **5393.416** m³
